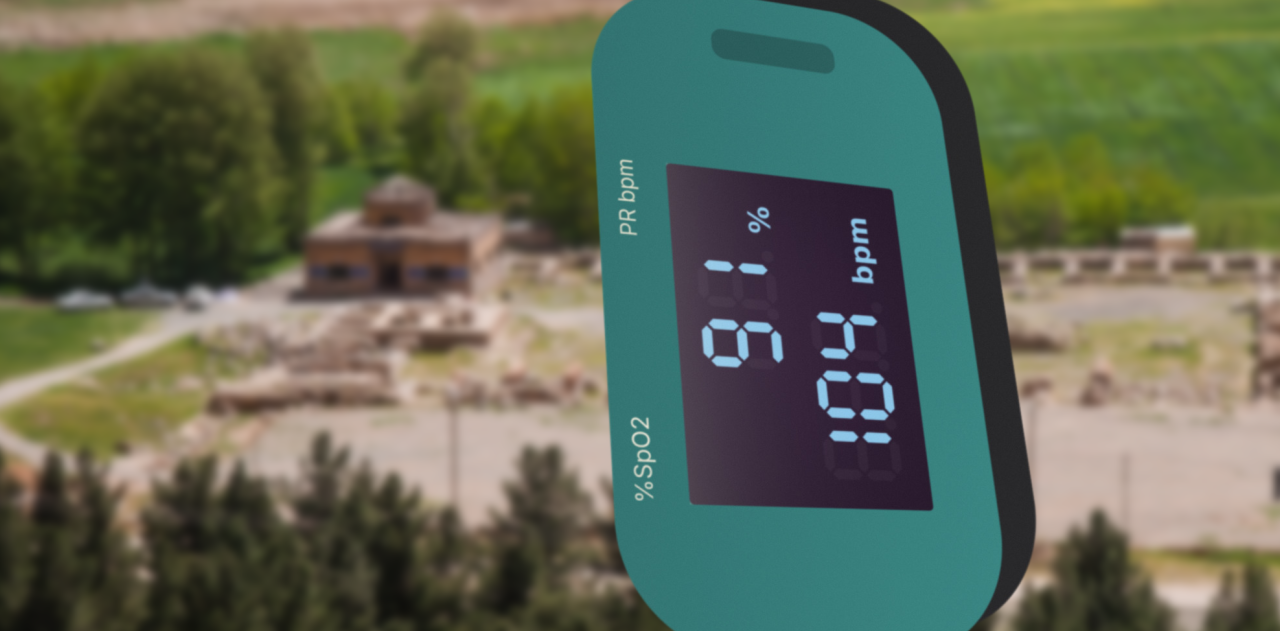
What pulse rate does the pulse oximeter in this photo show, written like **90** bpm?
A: **104** bpm
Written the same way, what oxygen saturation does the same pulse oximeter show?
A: **91** %
